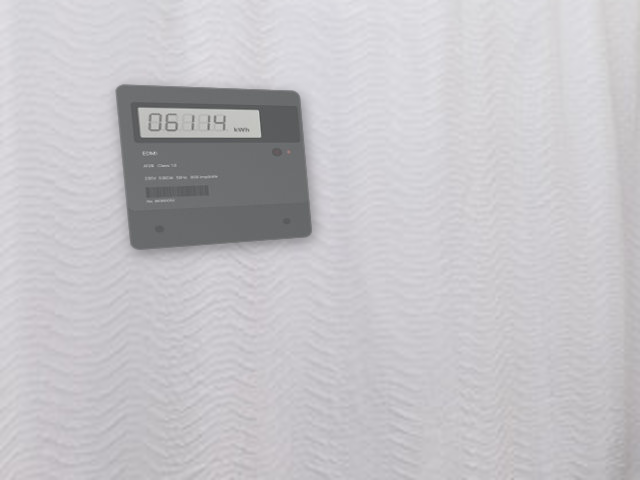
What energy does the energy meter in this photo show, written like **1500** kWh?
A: **6114** kWh
